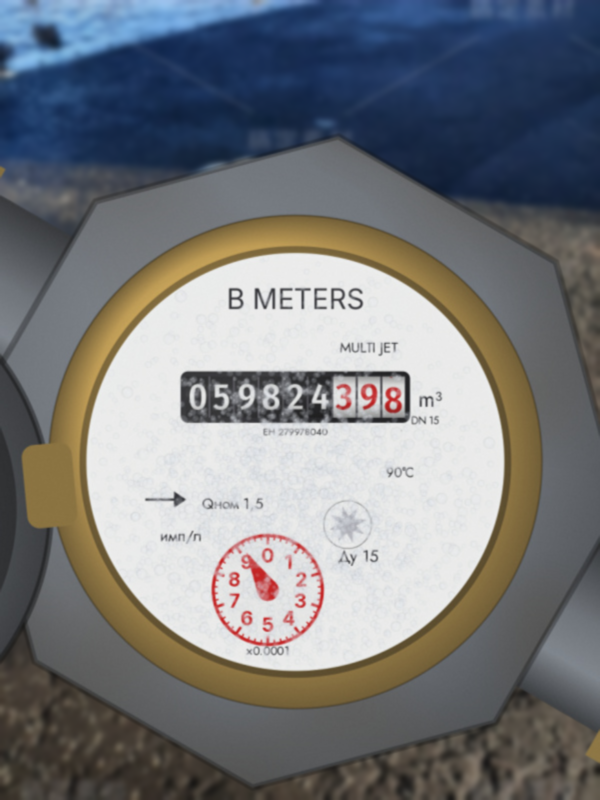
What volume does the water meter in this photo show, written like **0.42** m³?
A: **59824.3979** m³
